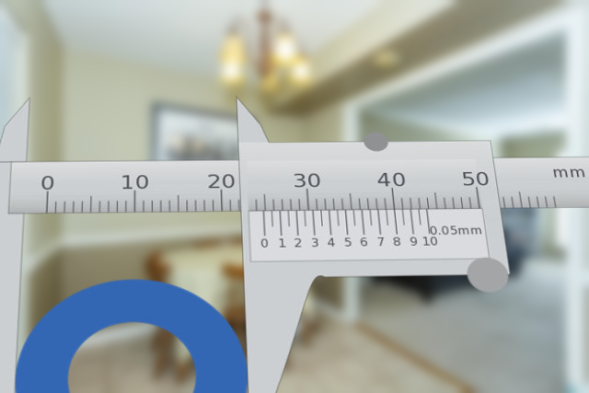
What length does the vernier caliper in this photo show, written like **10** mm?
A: **24.8** mm
